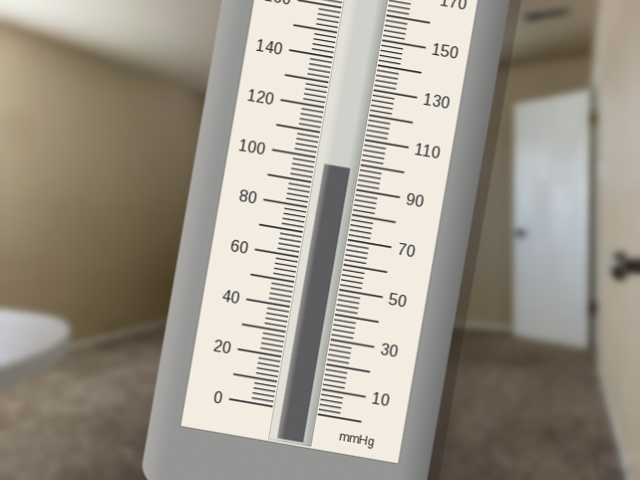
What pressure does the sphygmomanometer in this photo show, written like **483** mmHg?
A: **98** mmHg
